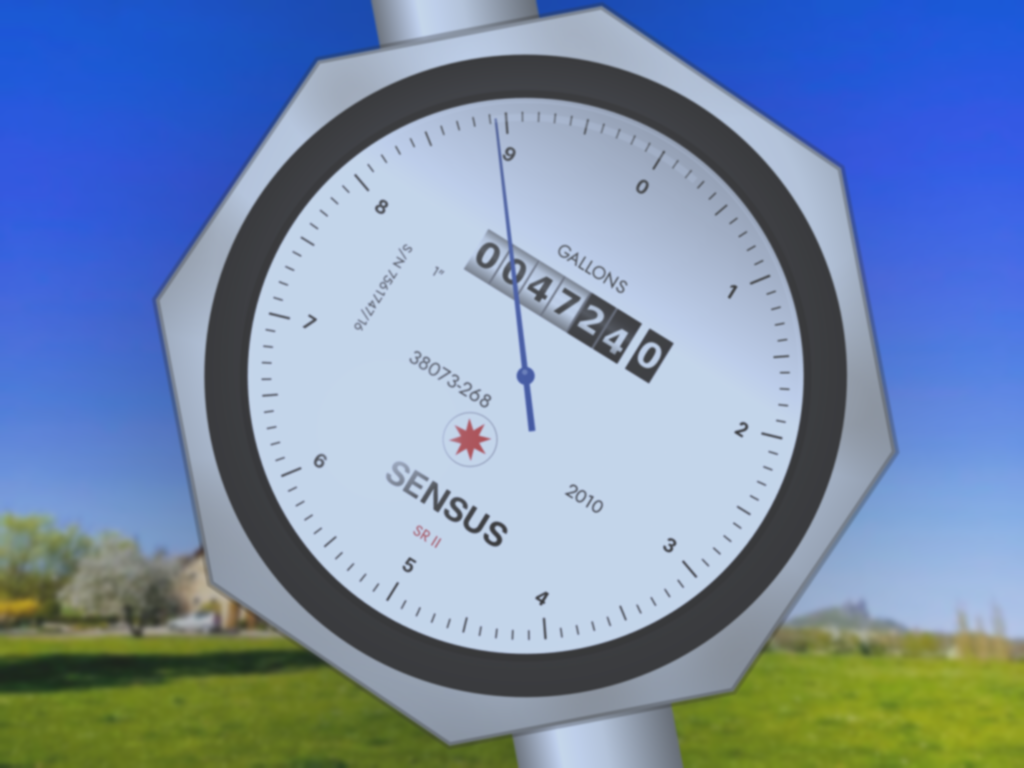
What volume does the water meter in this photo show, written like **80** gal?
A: **47238.9** gal
